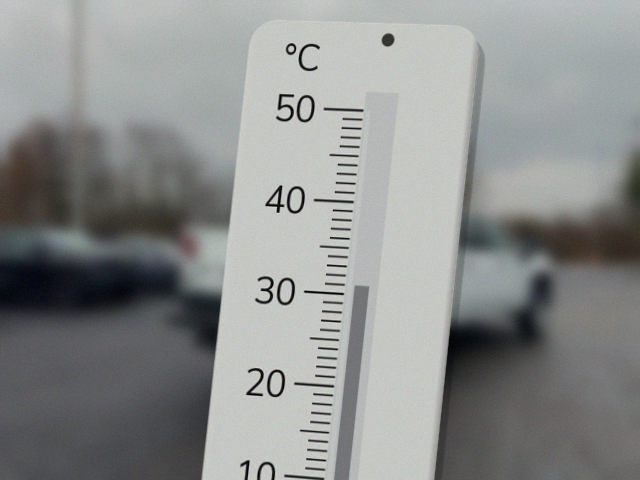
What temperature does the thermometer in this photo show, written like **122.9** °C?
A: **31** °C
